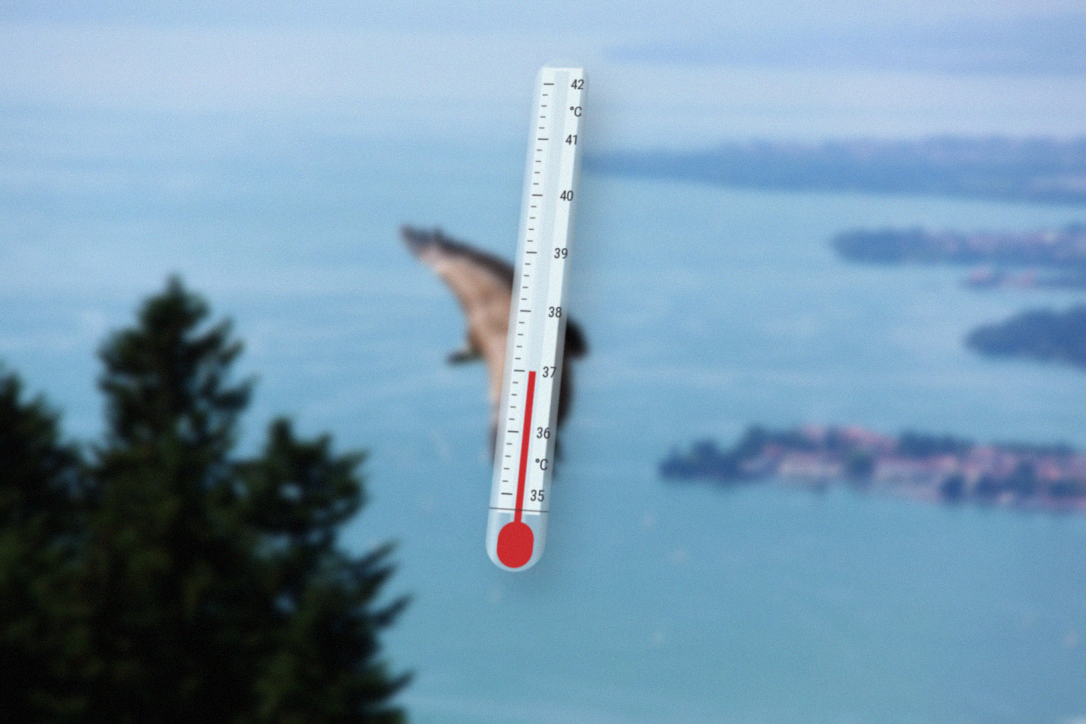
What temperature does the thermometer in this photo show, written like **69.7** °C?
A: **37** °C
